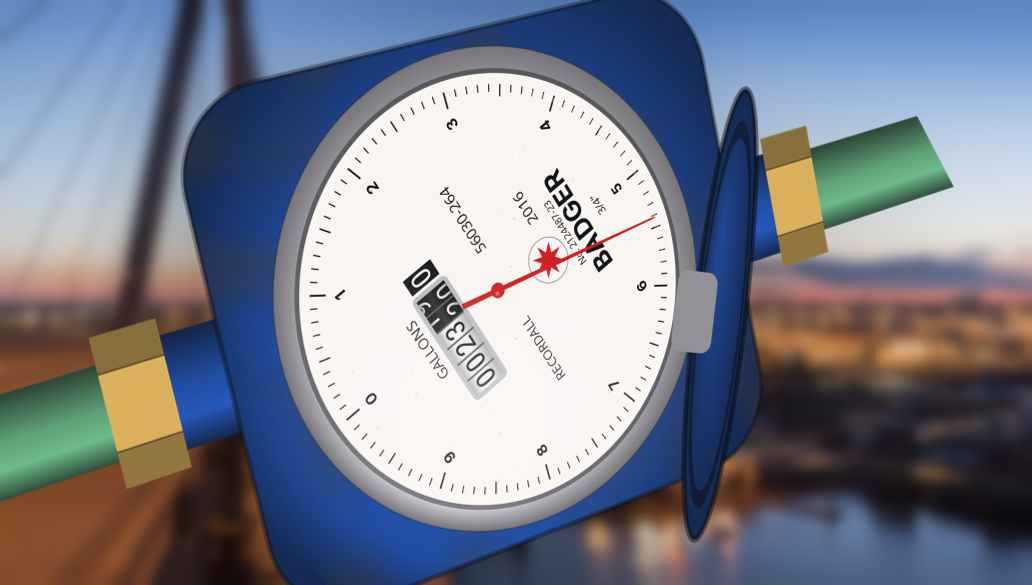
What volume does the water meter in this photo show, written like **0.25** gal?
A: **23195.4** gal
